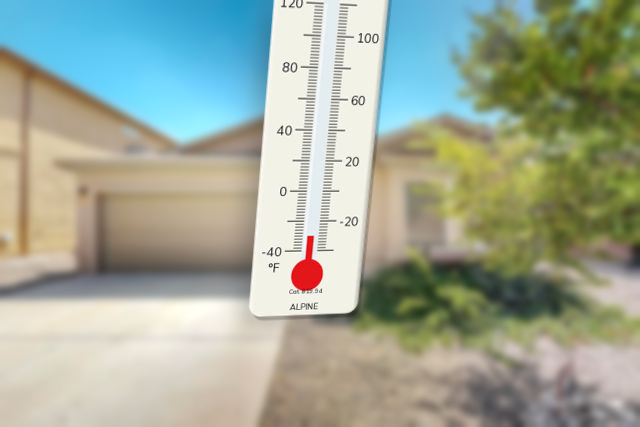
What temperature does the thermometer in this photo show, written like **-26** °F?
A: **-30** °F
